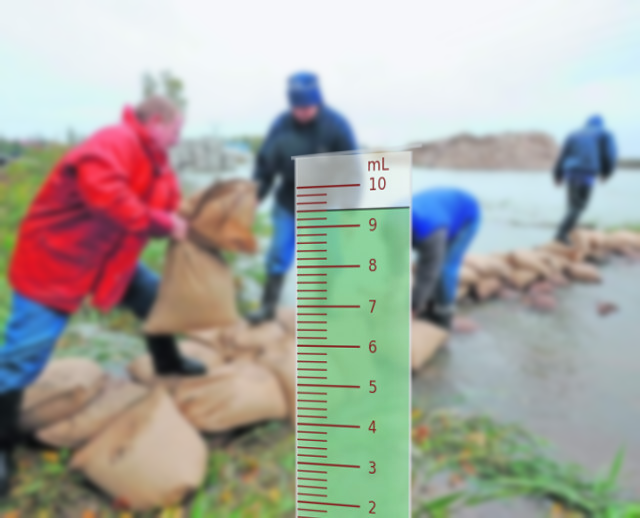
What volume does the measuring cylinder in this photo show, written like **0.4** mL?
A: **9.4** mL
